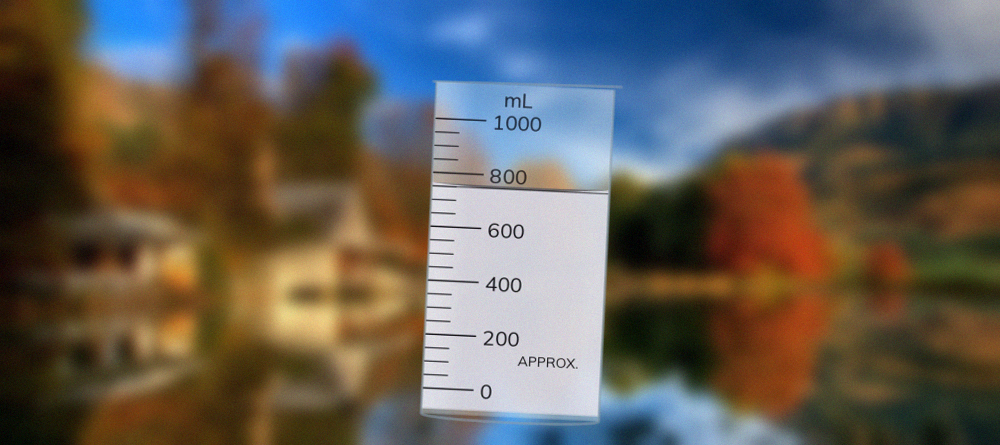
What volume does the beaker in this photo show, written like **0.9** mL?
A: **750** mL
